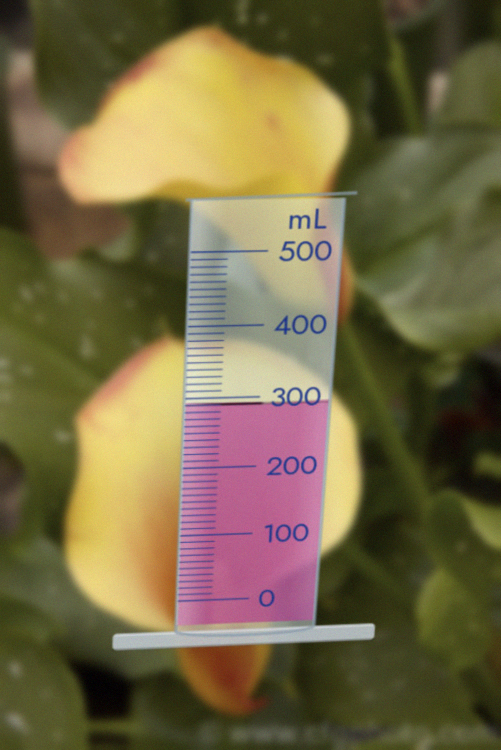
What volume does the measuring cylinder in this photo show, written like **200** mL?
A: **290** mL
